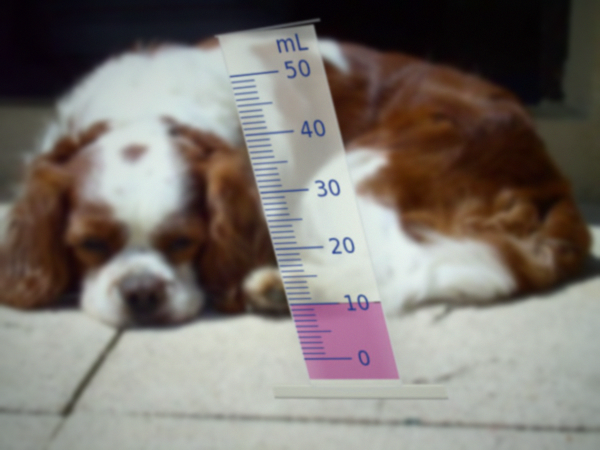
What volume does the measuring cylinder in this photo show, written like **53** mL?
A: **10** mL
